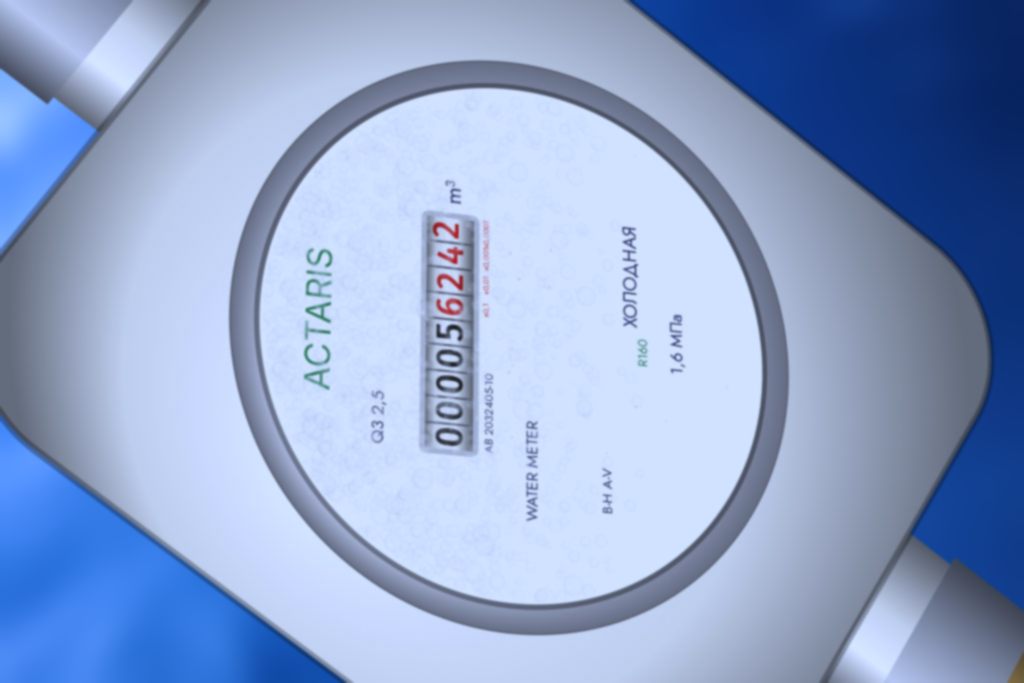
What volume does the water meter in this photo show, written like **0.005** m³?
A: **5.6242** m³
